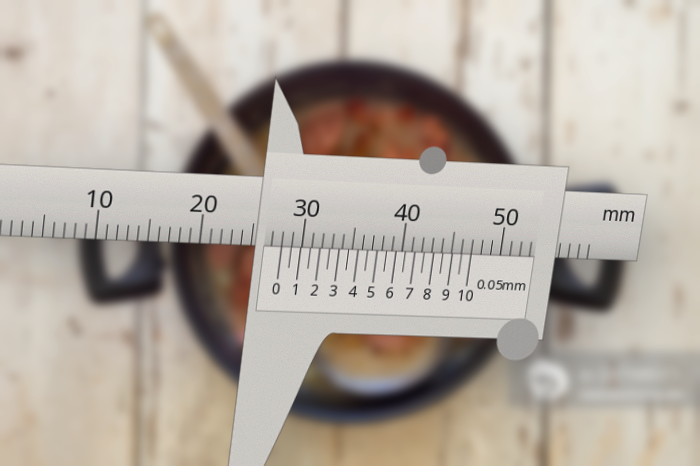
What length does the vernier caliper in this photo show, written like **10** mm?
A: **28.0** mm
